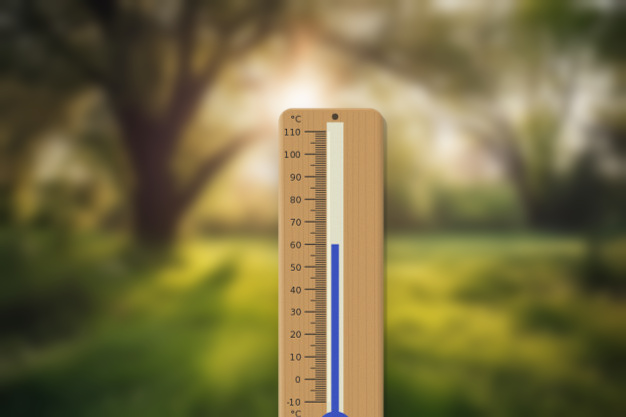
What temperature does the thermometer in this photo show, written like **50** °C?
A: **60** °C
